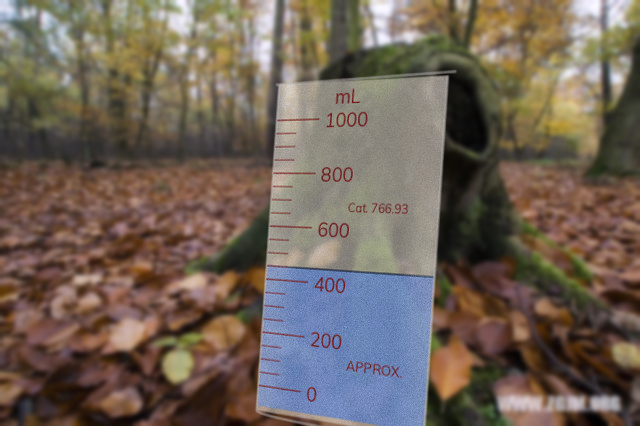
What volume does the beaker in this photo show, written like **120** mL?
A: **450** mL
